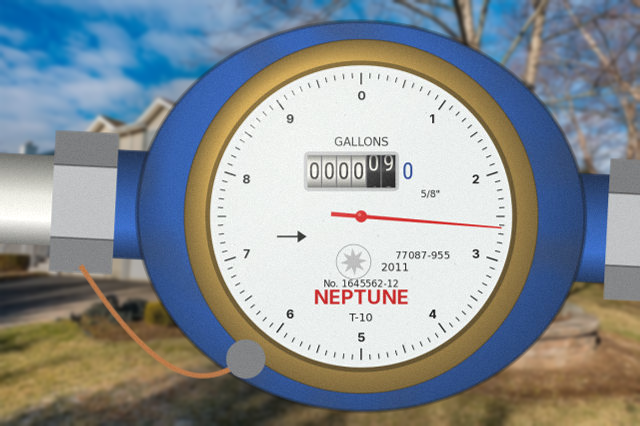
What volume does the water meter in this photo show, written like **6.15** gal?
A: **92.6** gal
